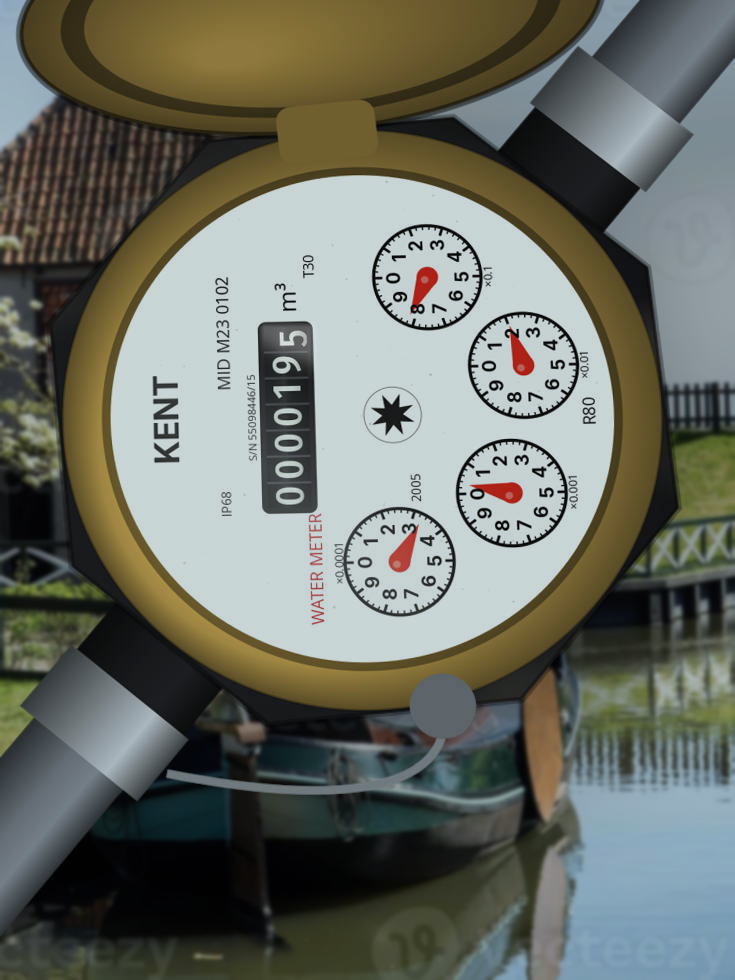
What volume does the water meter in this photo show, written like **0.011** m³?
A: **194.8203** m³
